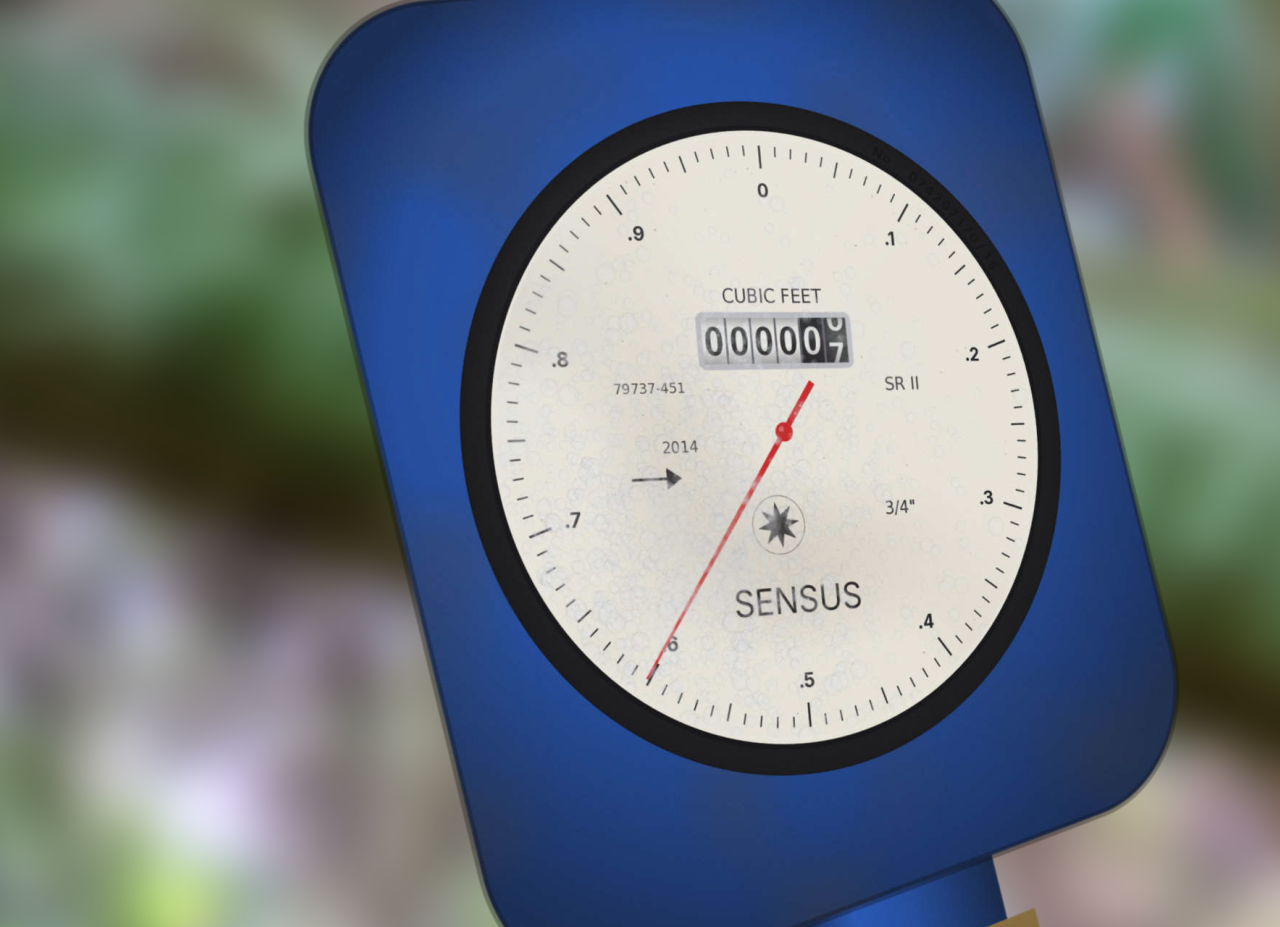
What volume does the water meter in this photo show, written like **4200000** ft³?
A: **6.60** ft³
